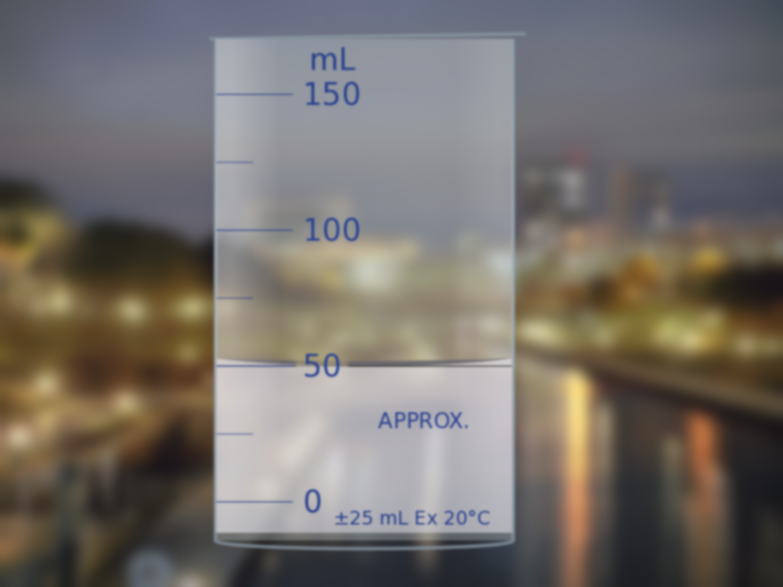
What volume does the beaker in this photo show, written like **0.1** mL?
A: **50** mL
